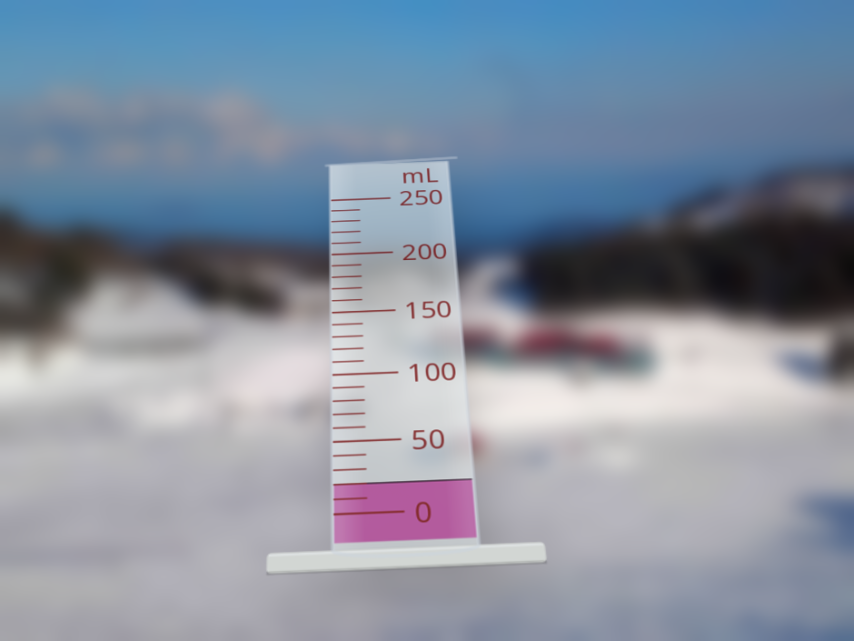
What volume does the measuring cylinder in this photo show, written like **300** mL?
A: **20** mL
